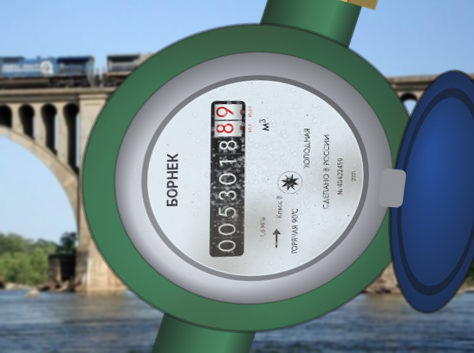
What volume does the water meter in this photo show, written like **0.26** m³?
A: **53018.89** m³
